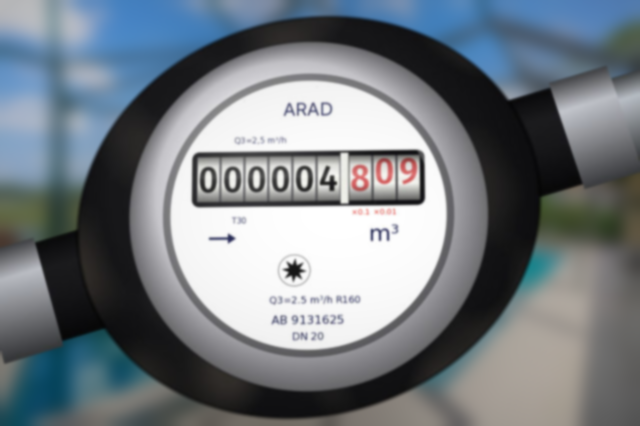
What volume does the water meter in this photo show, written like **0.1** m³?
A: **4.809** m³
